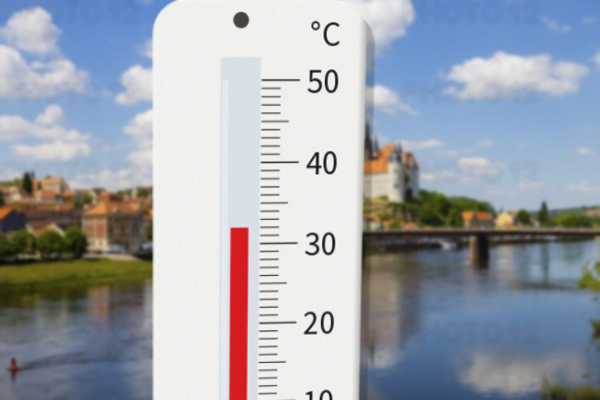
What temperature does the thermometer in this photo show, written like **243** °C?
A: **32** °C
